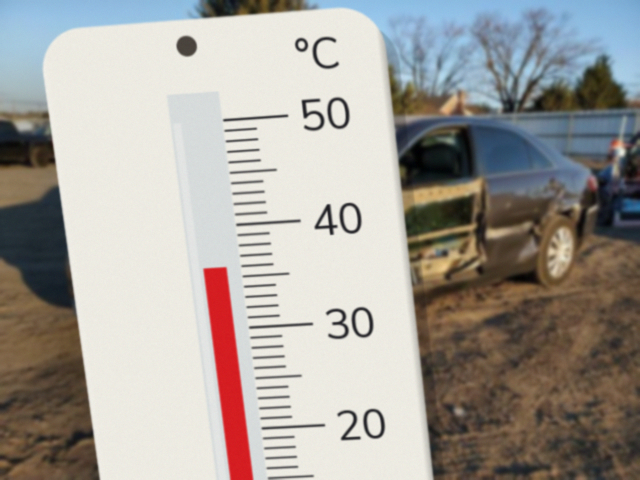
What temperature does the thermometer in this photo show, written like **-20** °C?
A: **36** °C
